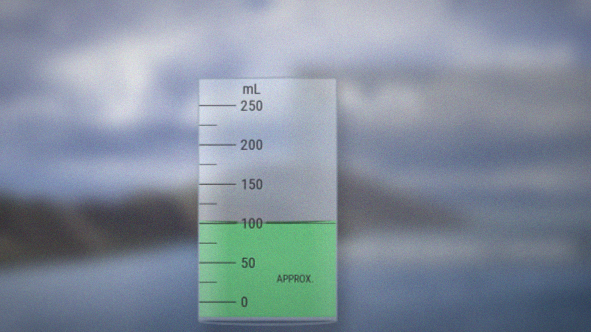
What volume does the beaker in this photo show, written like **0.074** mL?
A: **100** mL
